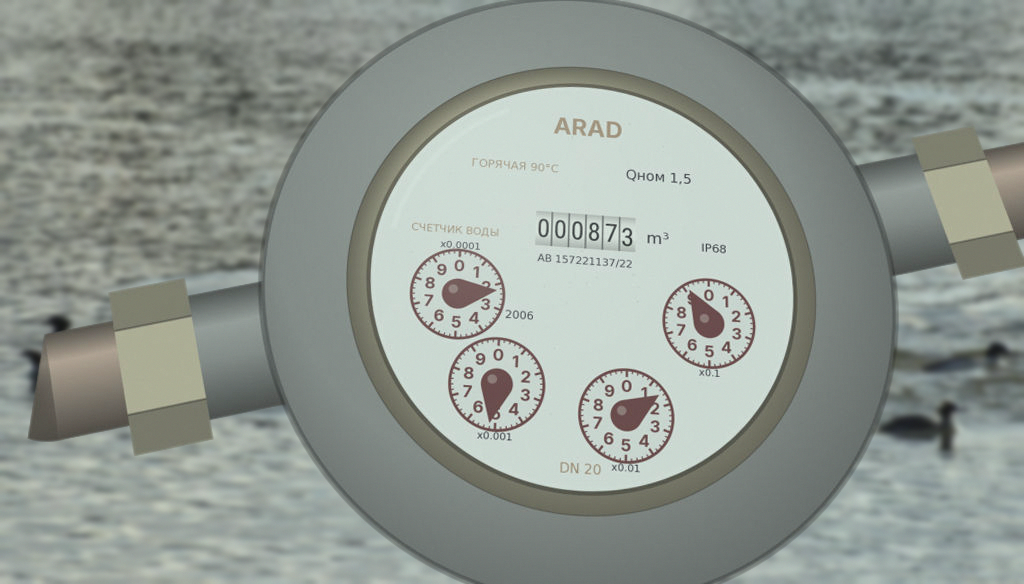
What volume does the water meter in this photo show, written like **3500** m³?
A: **872.9152** m³
